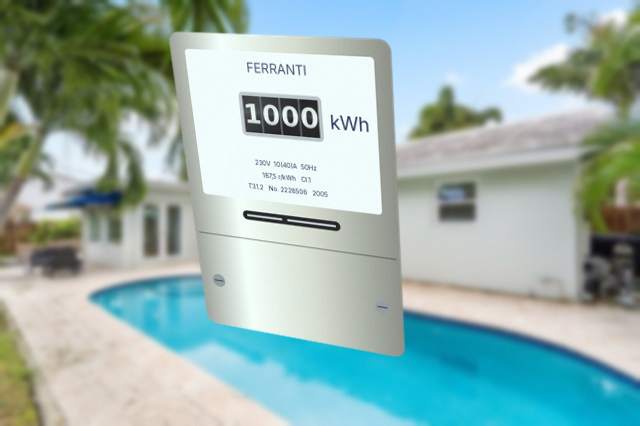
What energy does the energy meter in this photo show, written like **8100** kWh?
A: **1000** kWh
